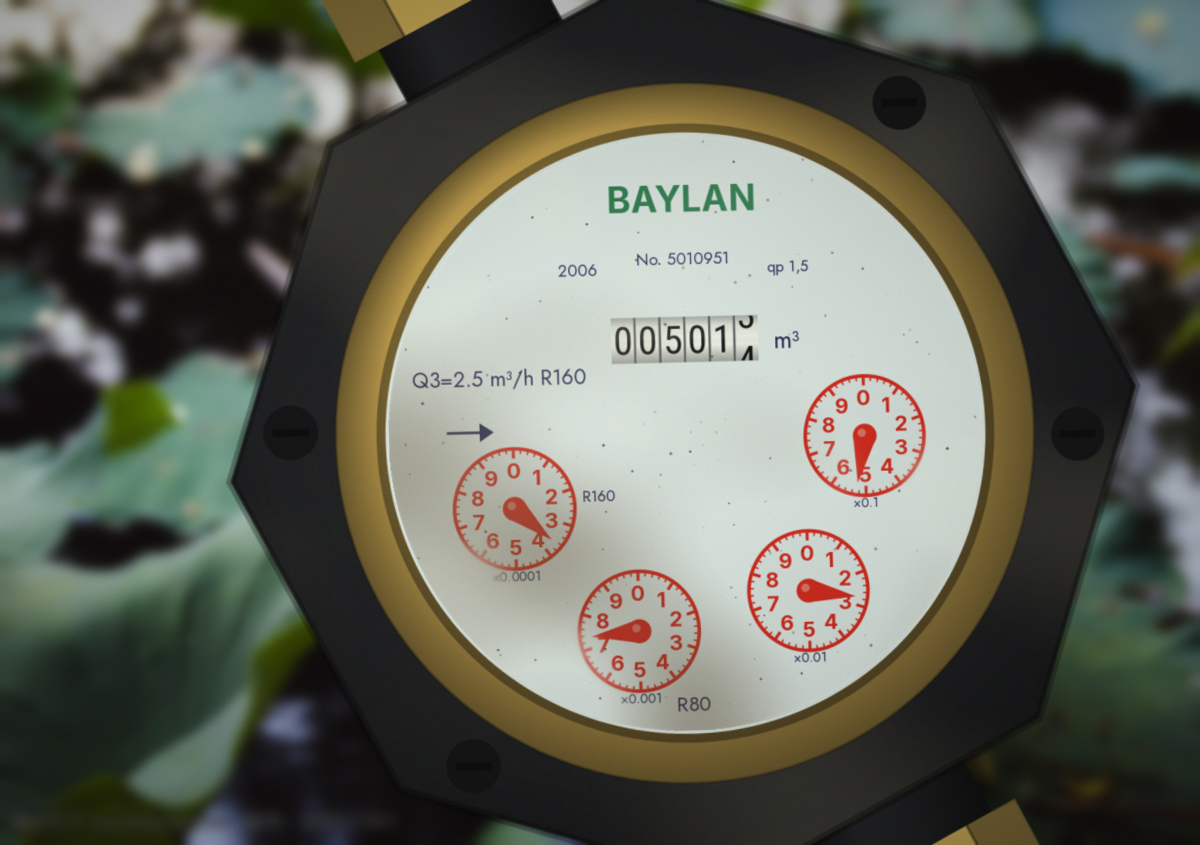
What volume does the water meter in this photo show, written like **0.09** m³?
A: **5013.5273** m³
